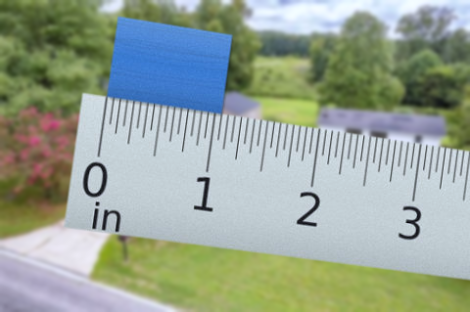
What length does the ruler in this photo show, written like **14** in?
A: **1.0625** in
